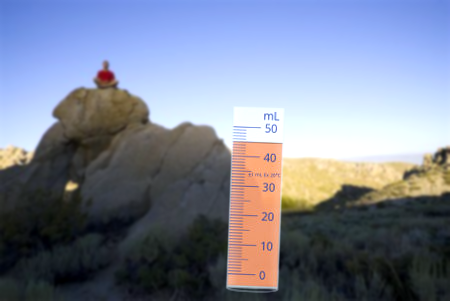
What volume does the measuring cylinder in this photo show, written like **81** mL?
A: **45** mL
